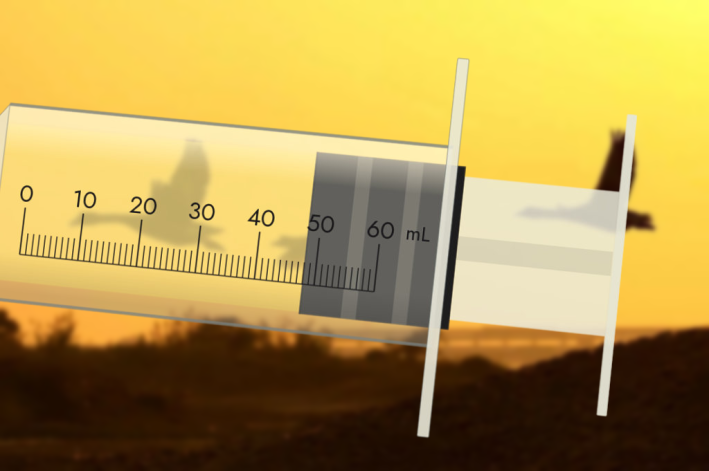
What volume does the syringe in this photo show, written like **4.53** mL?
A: **48** mL
